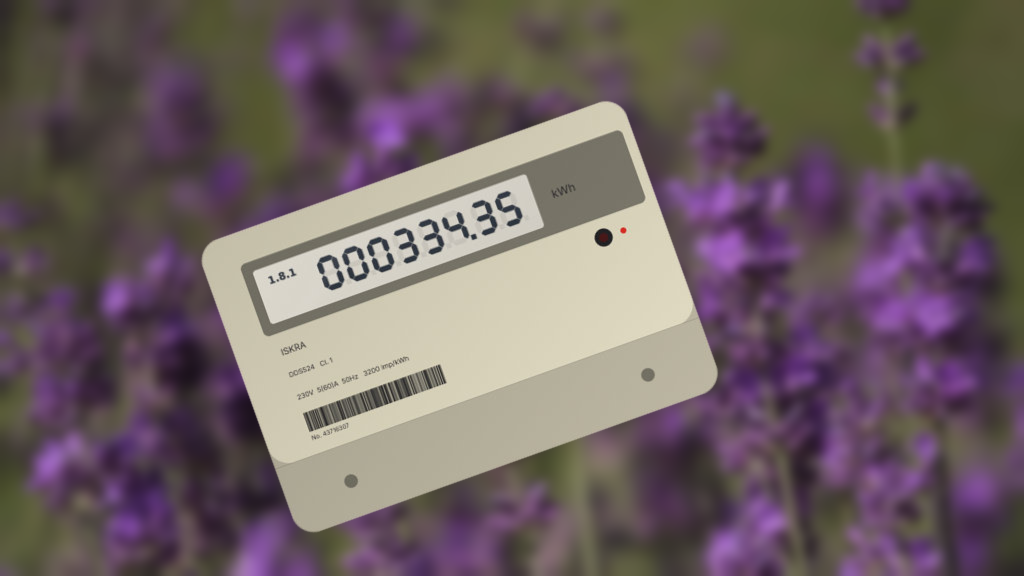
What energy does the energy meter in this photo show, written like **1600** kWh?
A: **334.35** kWh
